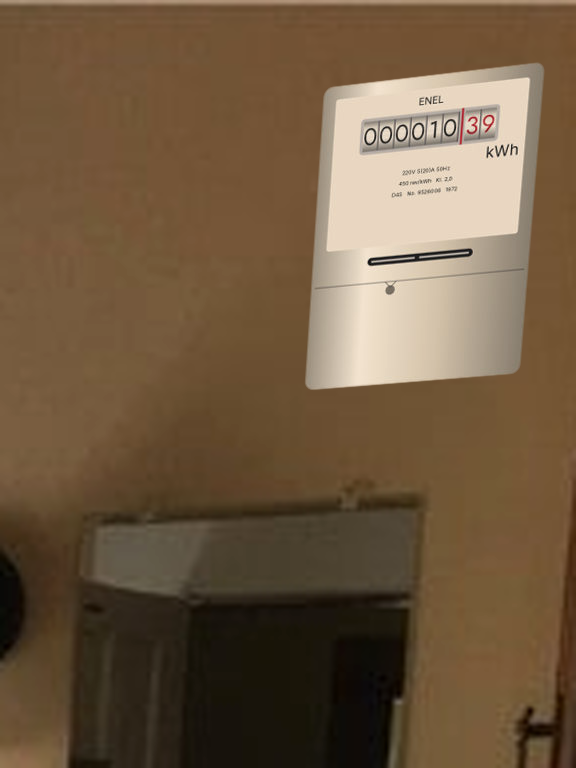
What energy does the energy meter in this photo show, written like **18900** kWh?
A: **10.39** kWh
